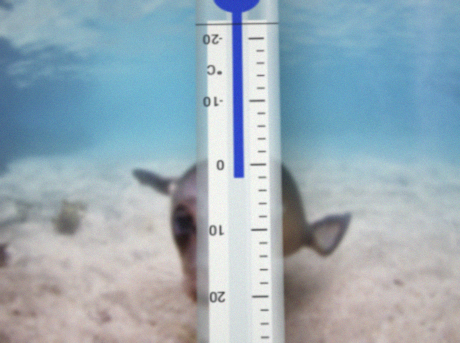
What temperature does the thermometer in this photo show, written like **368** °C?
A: **2** °C
